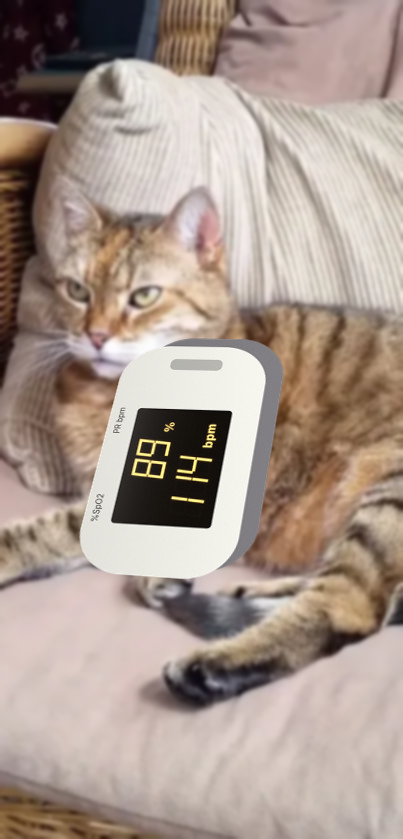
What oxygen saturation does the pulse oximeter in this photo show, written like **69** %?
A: **89** %
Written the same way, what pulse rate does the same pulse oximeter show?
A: **114** bpm
